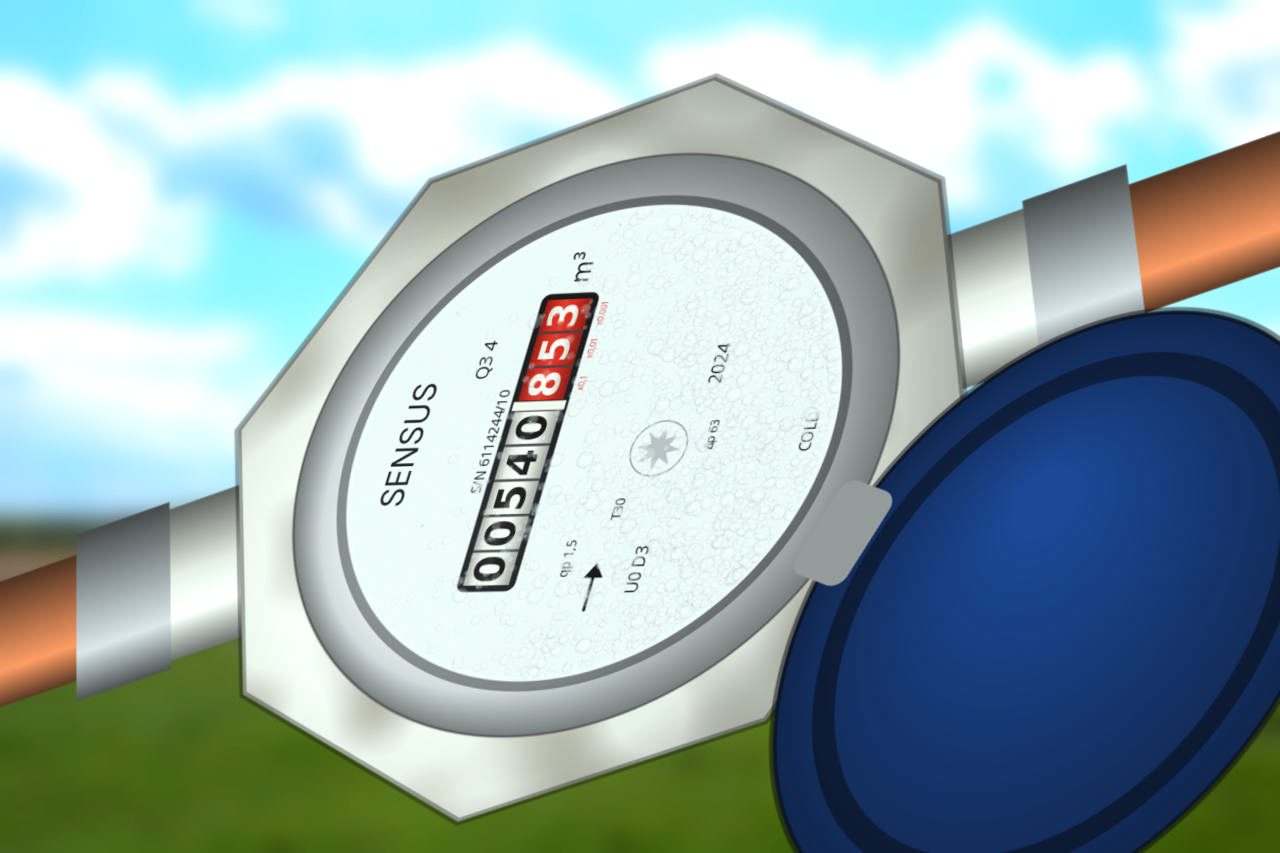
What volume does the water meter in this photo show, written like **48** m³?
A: **540.853** m³
